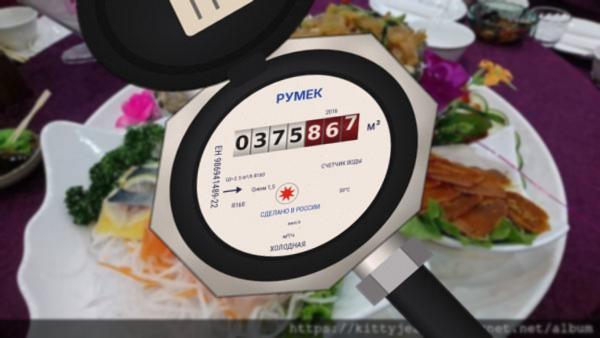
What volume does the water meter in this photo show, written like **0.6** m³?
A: **375.867** m³
